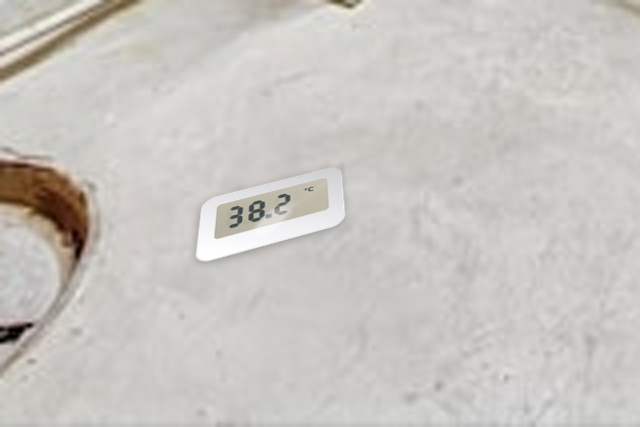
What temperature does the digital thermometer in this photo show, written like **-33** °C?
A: **38.2** °C
